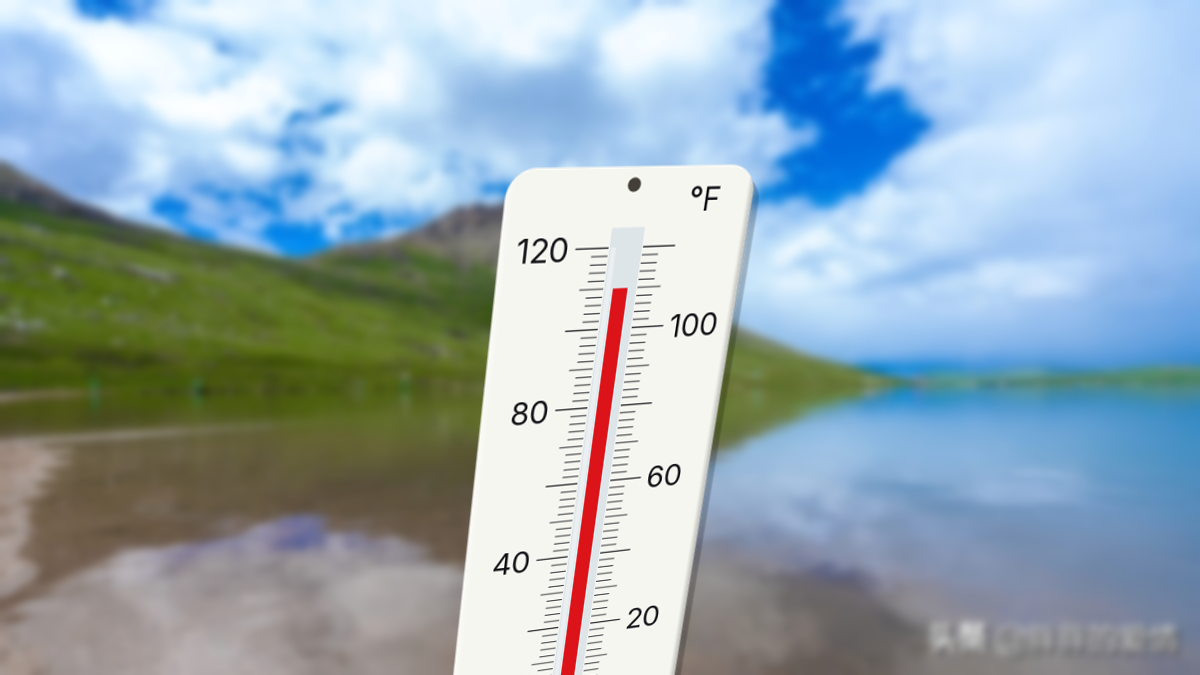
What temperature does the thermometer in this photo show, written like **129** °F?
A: **110** °F
